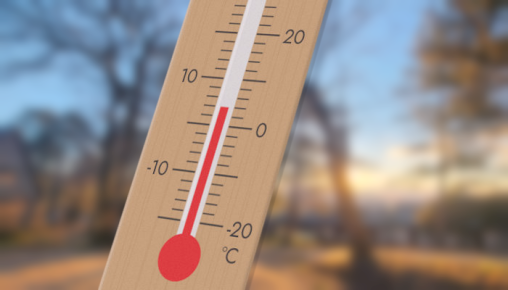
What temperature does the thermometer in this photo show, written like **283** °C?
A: **4** °C
